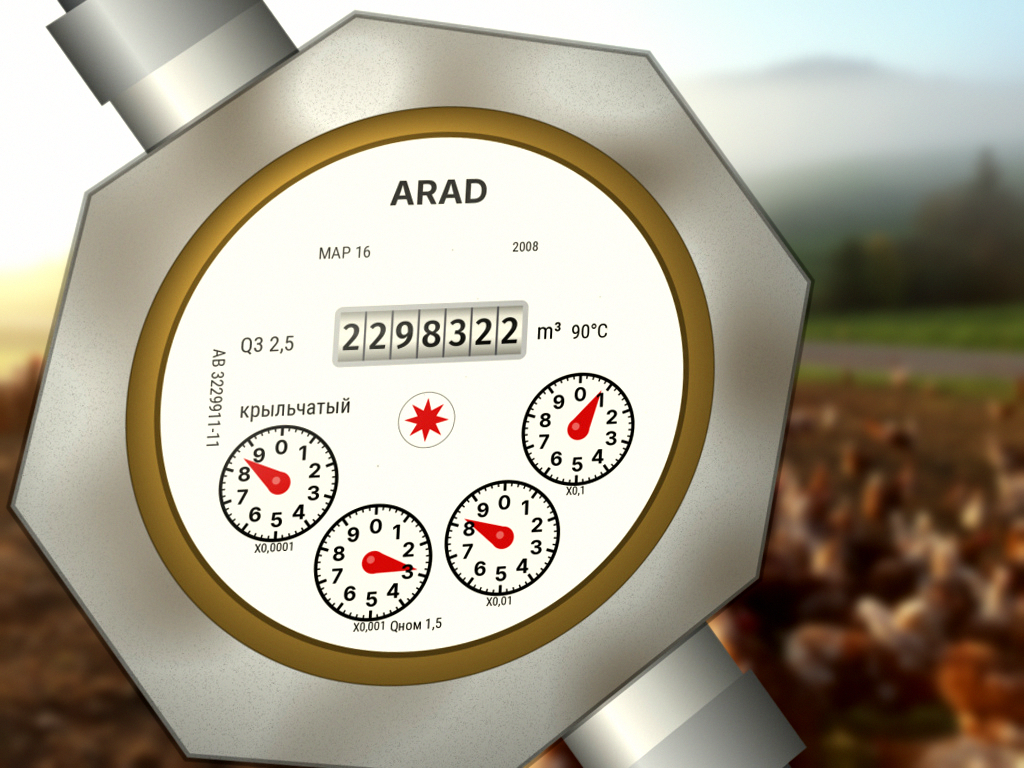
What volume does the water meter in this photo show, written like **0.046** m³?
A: **2298322.0828** m³
